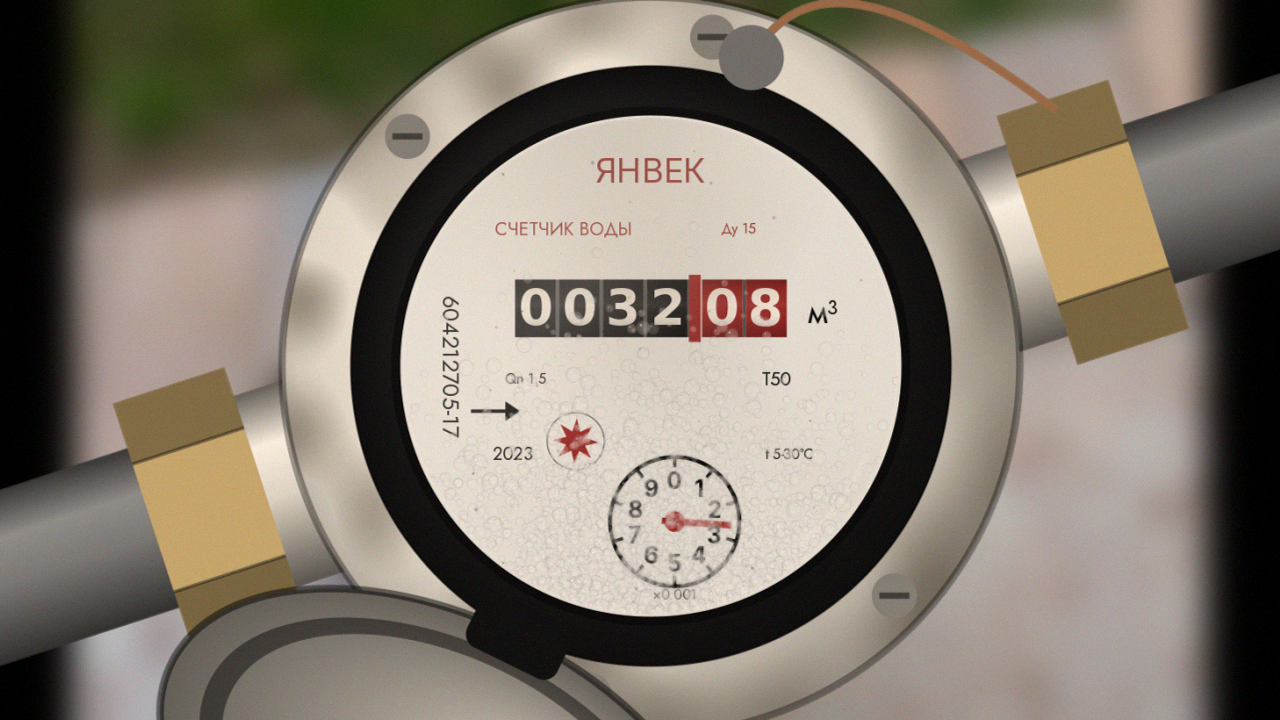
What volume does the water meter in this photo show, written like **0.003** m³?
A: **32.082** m³
